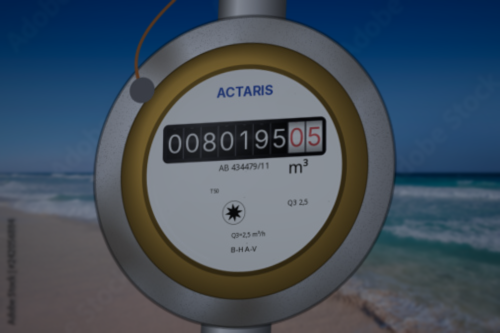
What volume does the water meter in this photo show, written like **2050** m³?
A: **80195.05** m³
